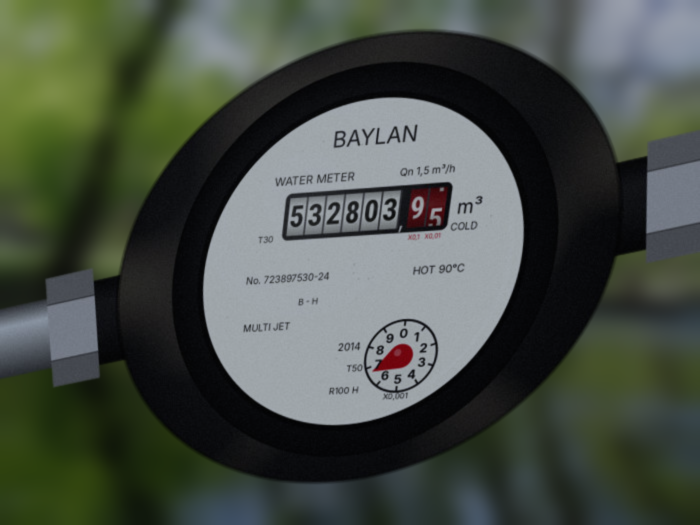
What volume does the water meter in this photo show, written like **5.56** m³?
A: **532803.946** m³
